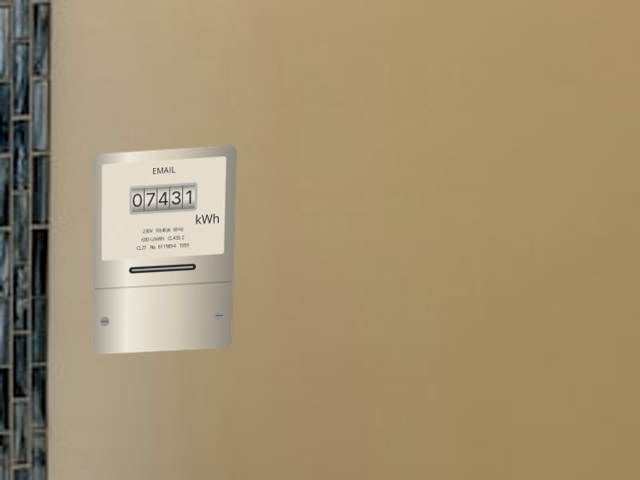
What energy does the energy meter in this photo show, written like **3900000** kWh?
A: **7431** kWh
